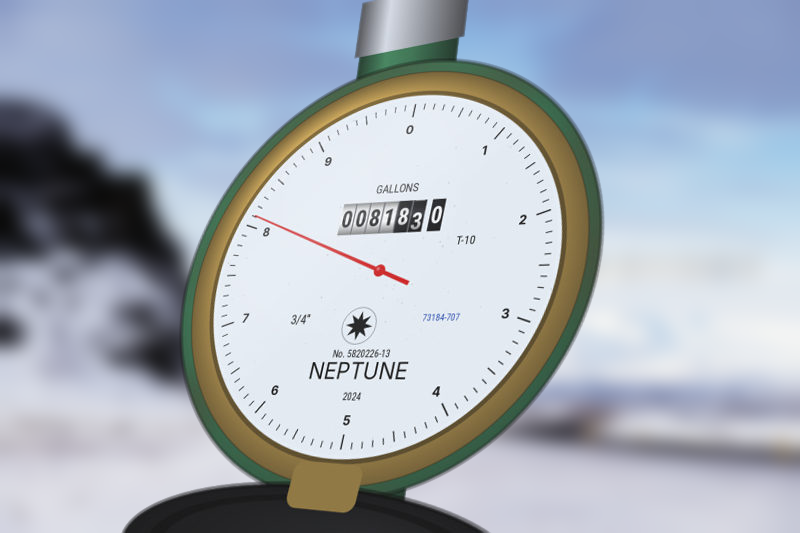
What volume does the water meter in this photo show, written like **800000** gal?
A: **81828.1** gal
